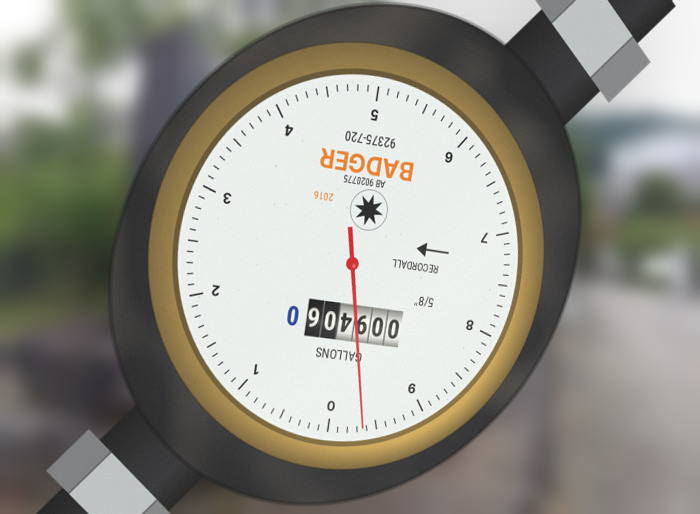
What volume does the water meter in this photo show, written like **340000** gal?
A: **94059.6** gal
